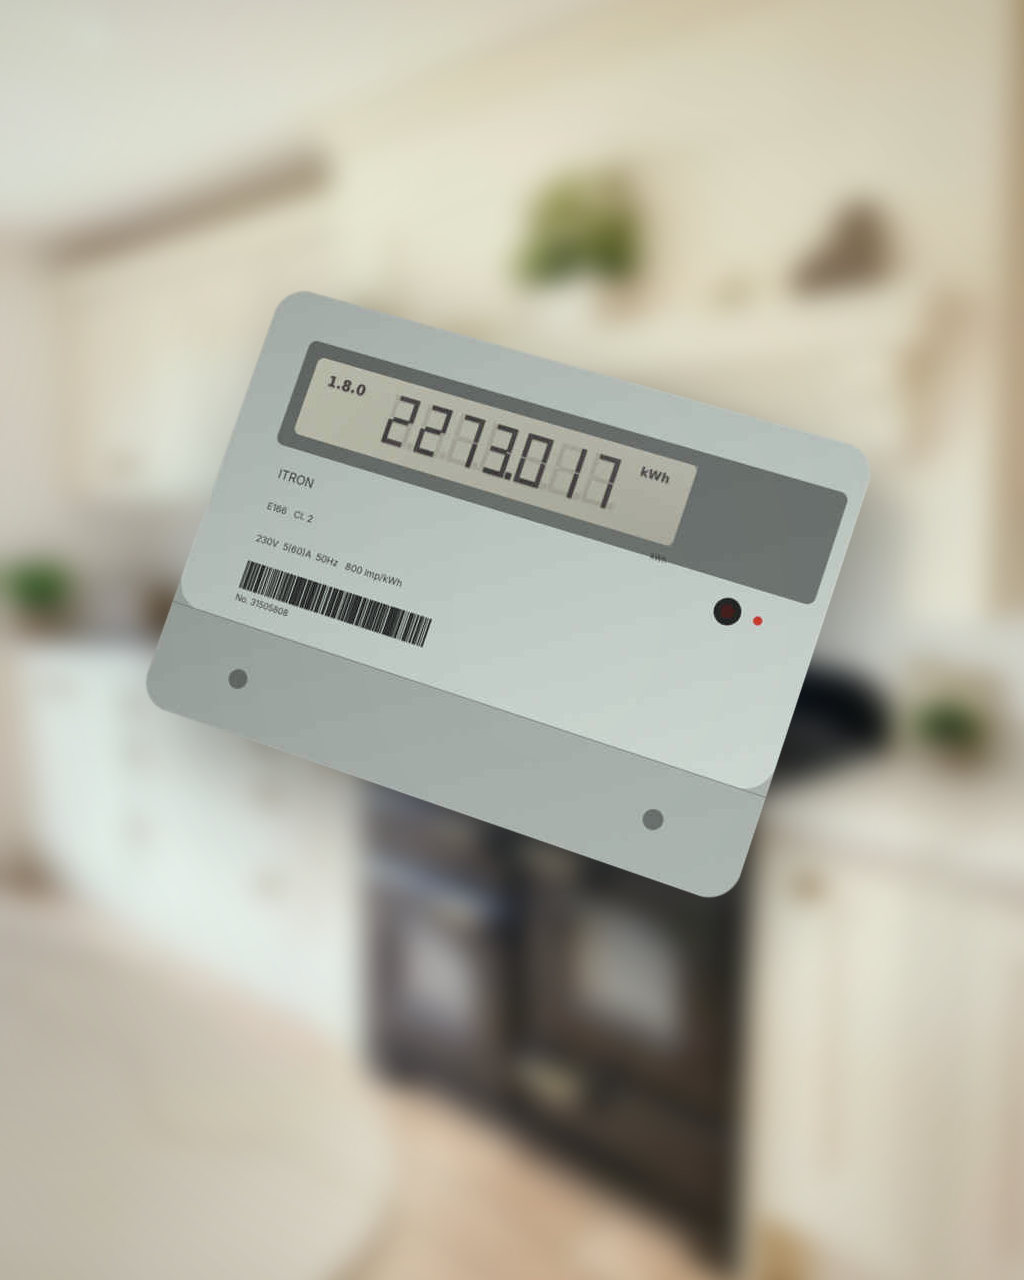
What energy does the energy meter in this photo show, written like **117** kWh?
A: **2273.017** kWh
